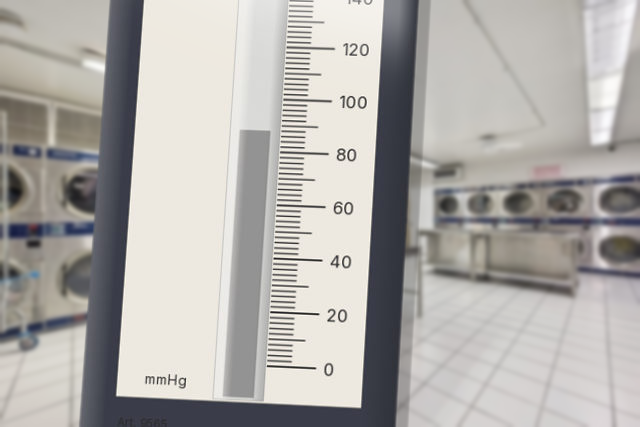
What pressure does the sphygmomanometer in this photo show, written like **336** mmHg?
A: **88** mmHg
